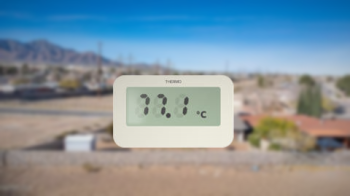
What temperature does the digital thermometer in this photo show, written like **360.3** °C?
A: **77.1** °C
